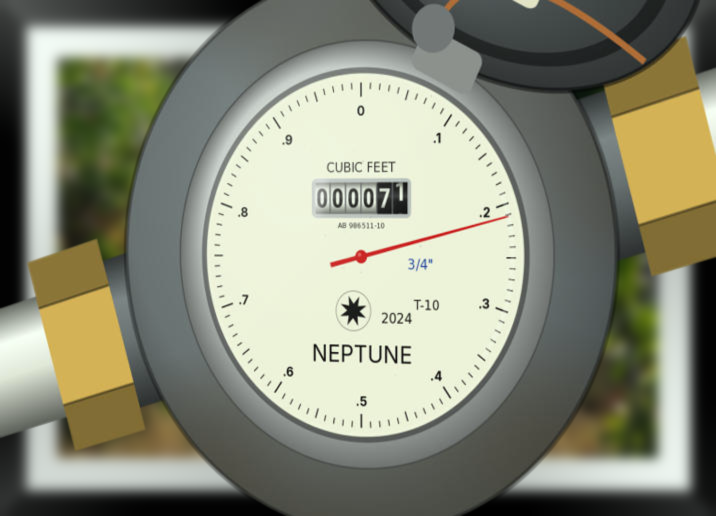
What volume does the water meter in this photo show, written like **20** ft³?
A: **71.21** ft³
